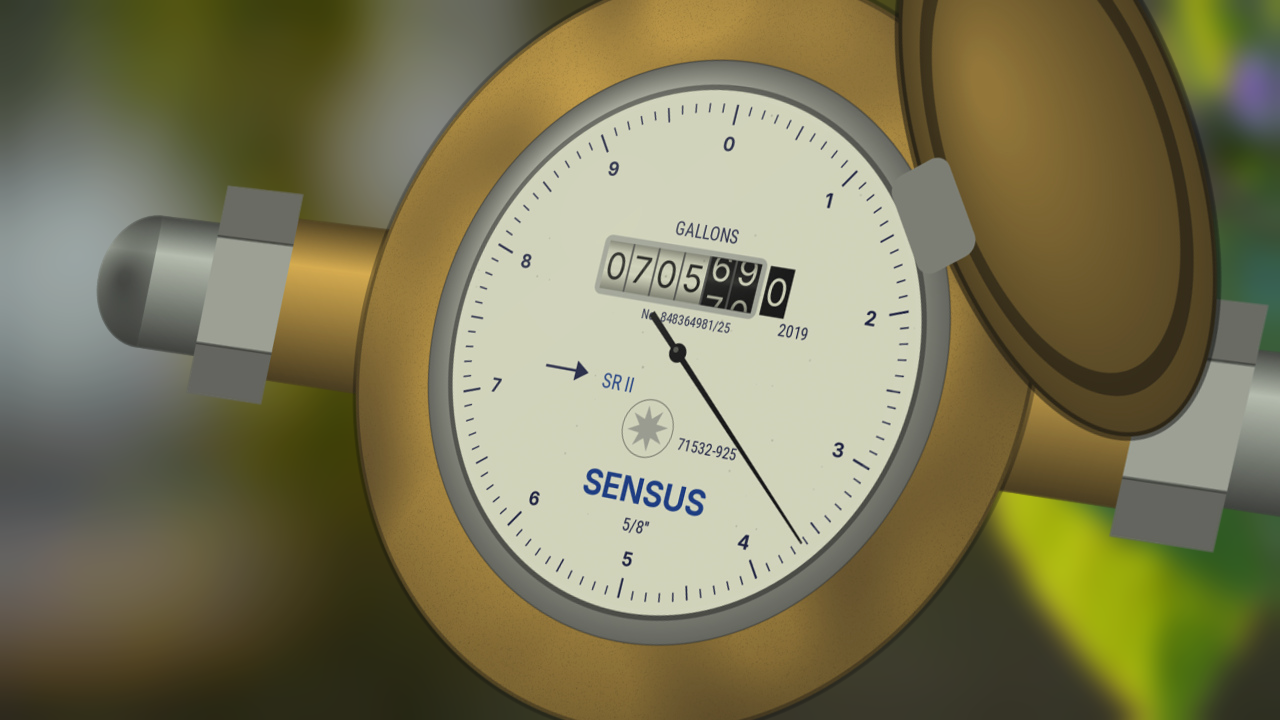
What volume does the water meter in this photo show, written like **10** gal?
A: **705693.6** gal
